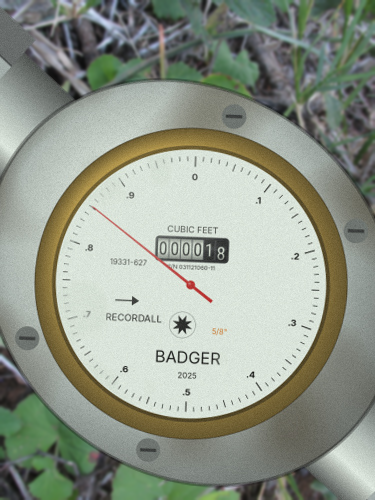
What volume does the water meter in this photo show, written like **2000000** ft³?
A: **17.85** ft³
